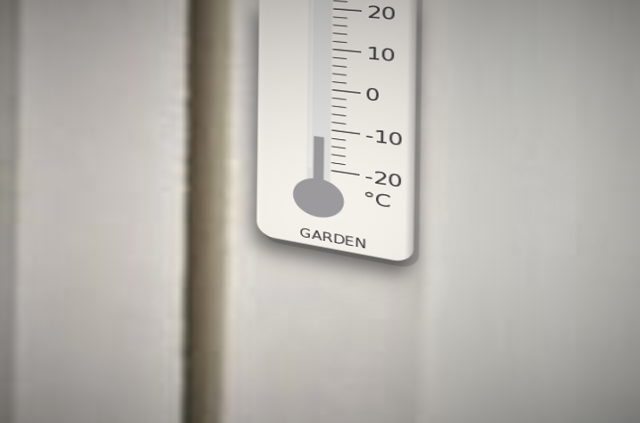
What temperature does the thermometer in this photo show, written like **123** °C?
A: **-12** °C
